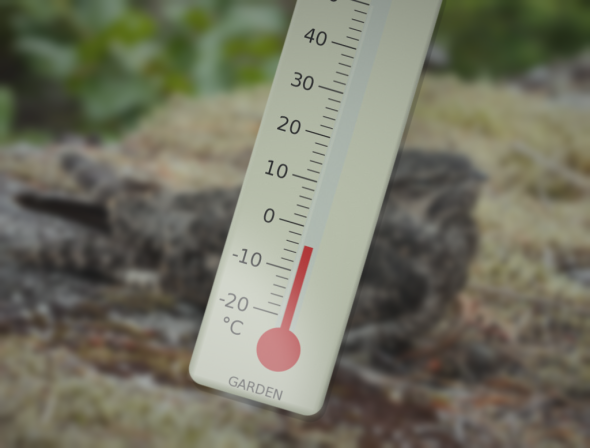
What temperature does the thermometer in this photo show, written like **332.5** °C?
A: **-4** °C
